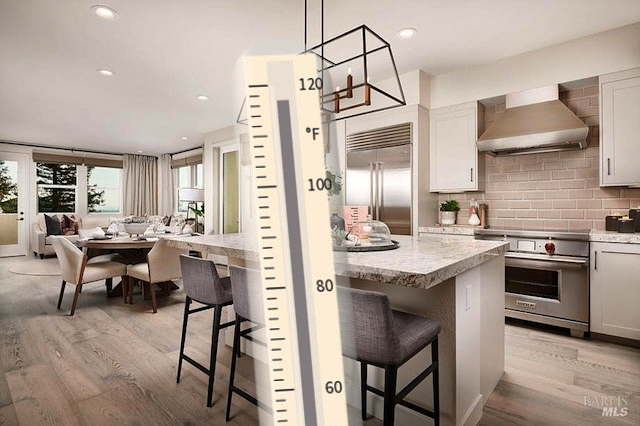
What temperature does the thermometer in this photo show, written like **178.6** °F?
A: **117** °F
